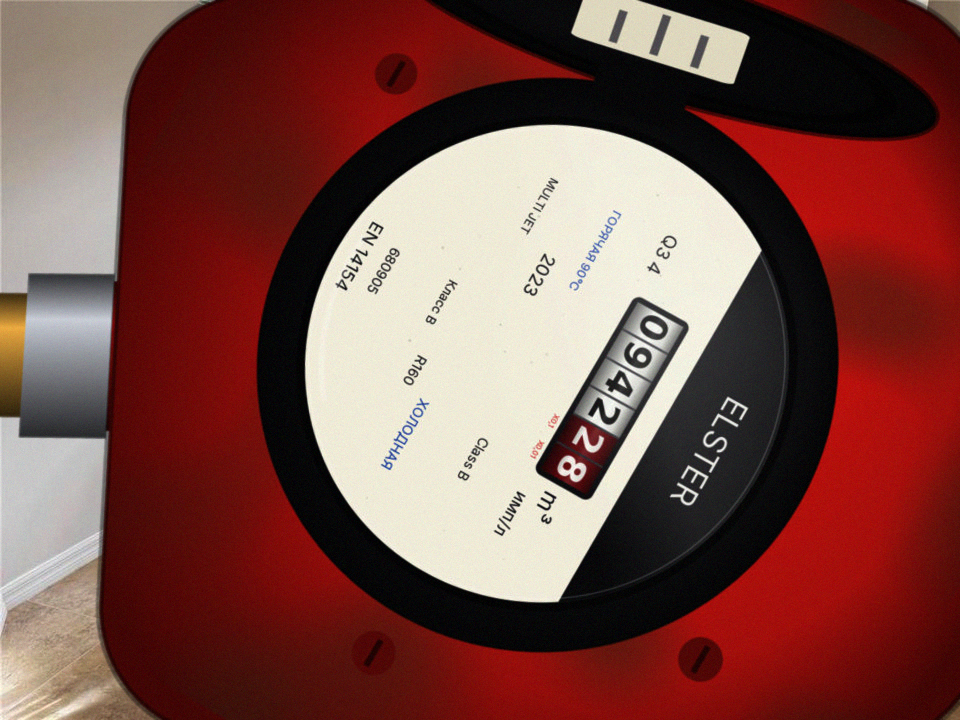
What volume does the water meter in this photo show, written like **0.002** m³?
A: **942.28** m³
